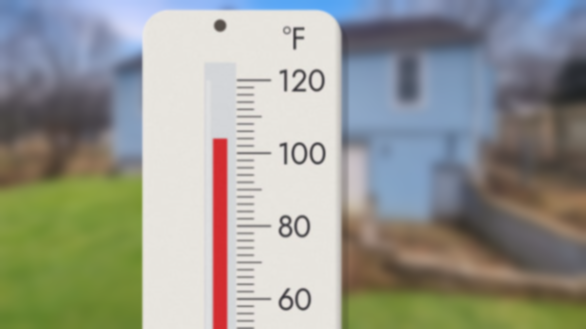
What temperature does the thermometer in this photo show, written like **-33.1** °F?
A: **104** °F
